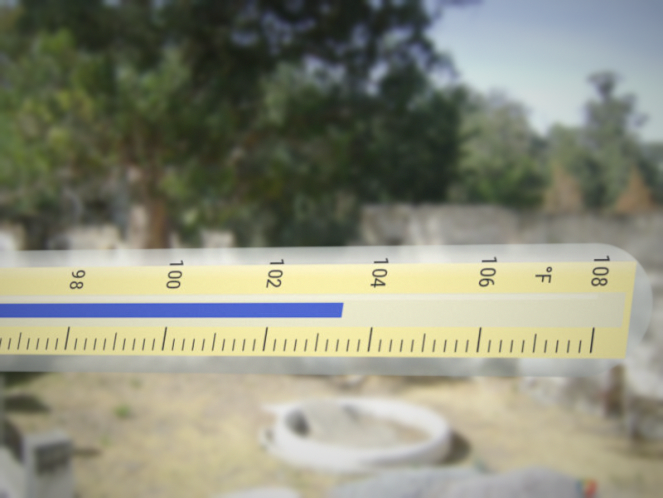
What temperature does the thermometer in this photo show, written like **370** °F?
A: **103.4** °F
